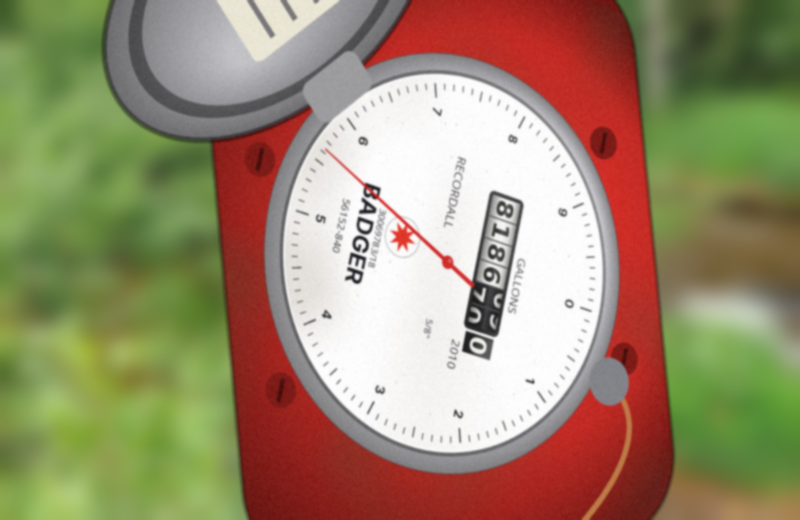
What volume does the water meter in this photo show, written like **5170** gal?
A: **8186695.6** gal
